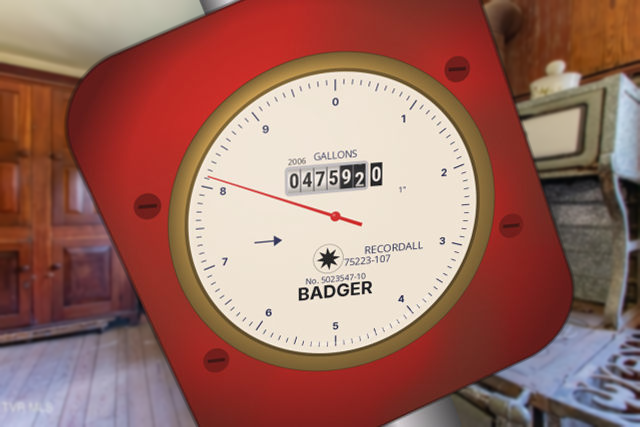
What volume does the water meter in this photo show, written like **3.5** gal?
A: **475918.1** gal
